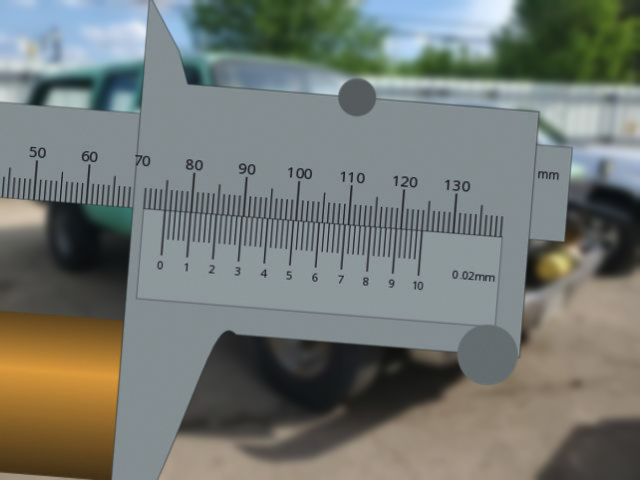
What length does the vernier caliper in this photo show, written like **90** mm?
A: **75.0** mm
